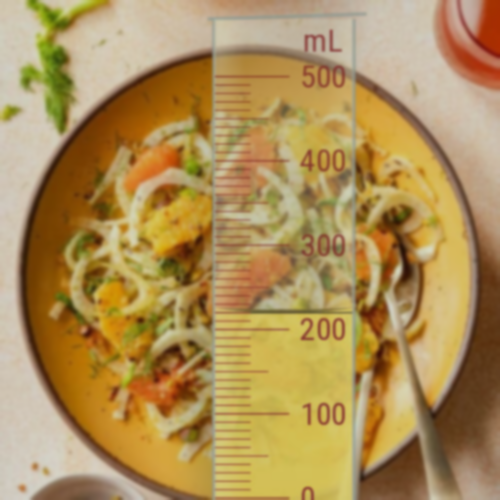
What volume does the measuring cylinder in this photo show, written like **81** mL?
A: **220** mL
